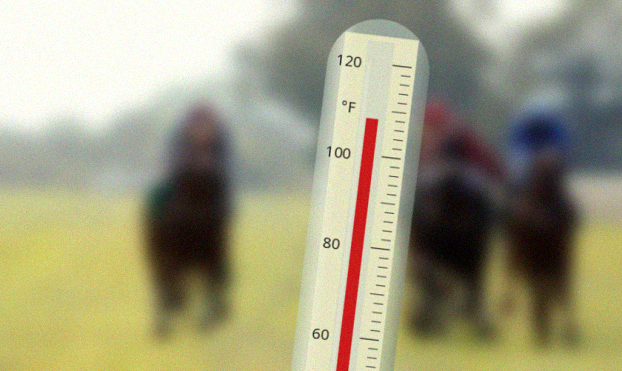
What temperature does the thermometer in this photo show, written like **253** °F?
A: **108** °F
